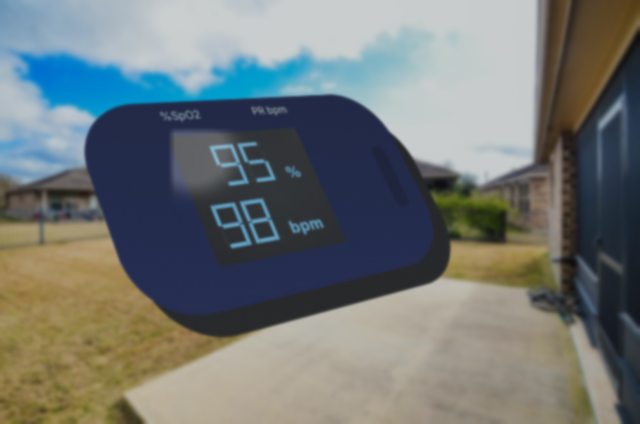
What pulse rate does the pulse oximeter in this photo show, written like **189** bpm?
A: **98** bpm
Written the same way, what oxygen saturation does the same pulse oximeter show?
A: **95** %
